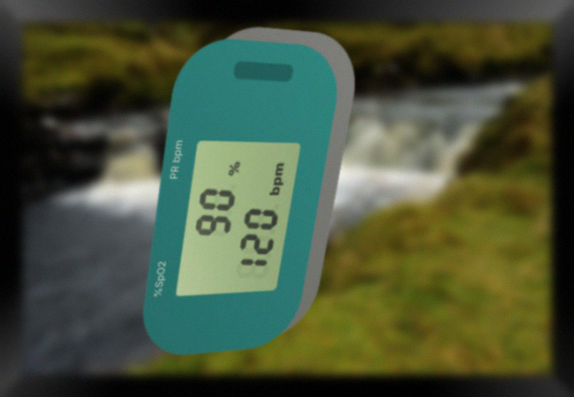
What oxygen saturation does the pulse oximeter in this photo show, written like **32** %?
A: **90** %
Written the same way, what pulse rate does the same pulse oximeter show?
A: **120** bpm
